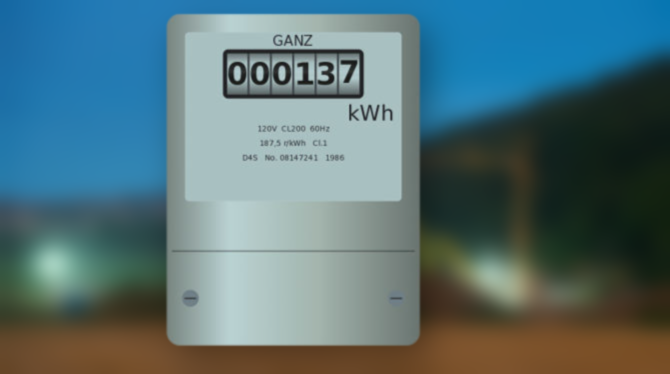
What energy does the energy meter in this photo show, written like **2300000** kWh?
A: **137** kWh
